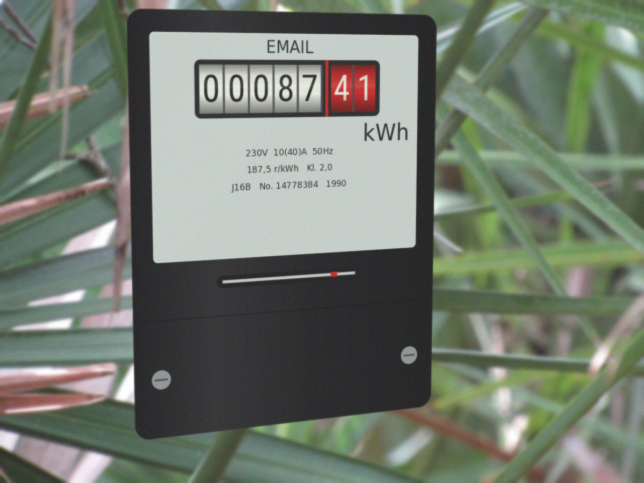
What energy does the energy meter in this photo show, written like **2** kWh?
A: **87.41** kWh
